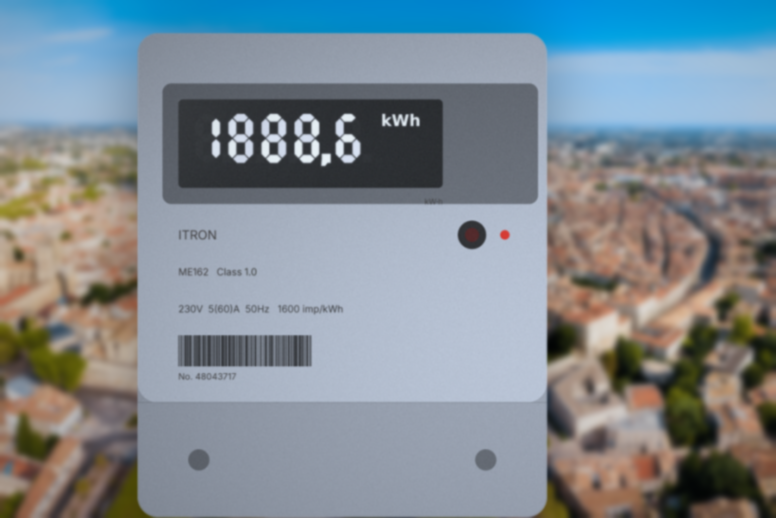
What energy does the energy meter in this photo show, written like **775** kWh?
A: **1888.6** kWh
